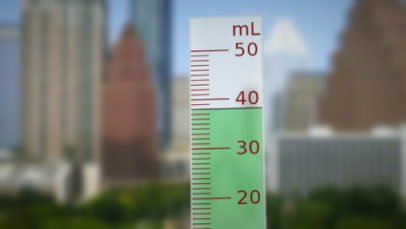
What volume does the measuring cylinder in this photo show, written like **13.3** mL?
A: **38** mL
